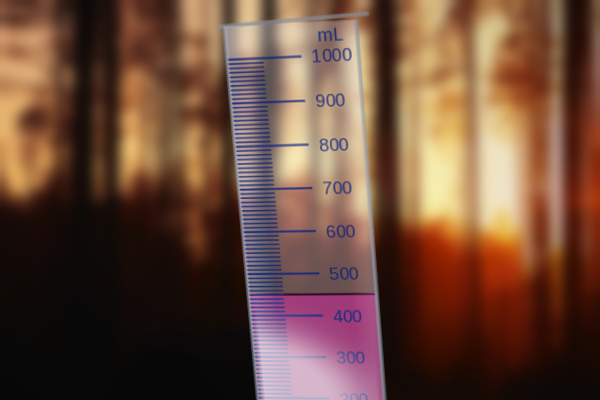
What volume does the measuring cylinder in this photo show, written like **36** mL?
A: **450** mL
